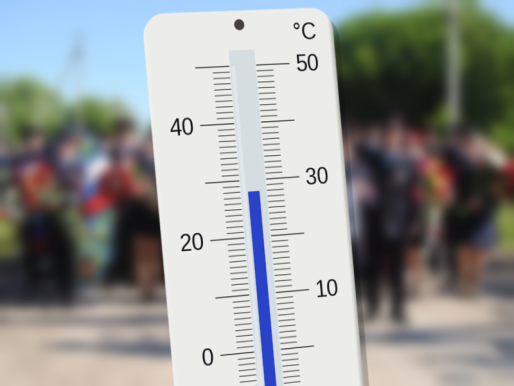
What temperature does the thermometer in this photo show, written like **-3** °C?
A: **28** °C
